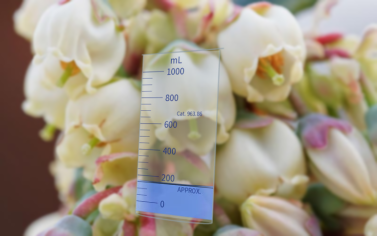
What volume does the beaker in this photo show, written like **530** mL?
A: **150** mL
